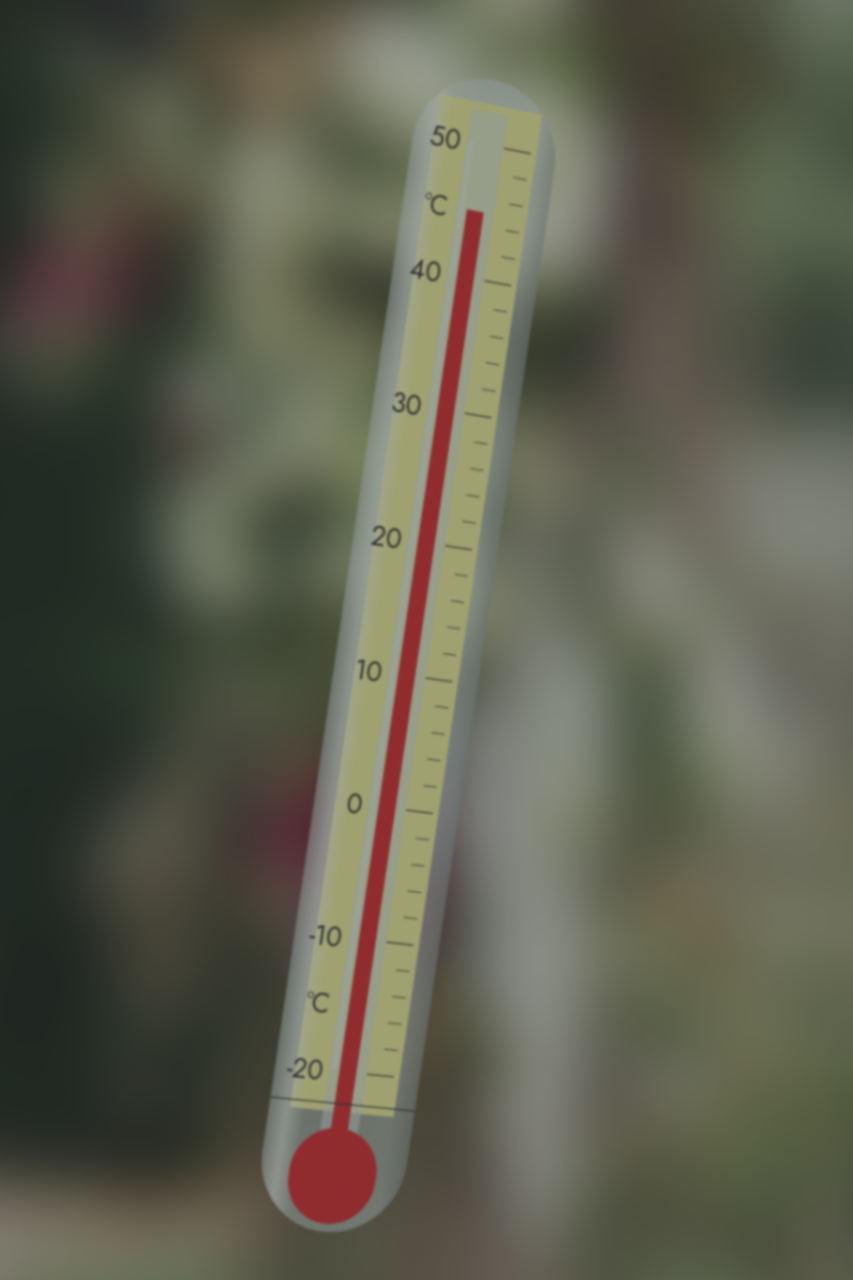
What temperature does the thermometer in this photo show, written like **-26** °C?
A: **45** °C
